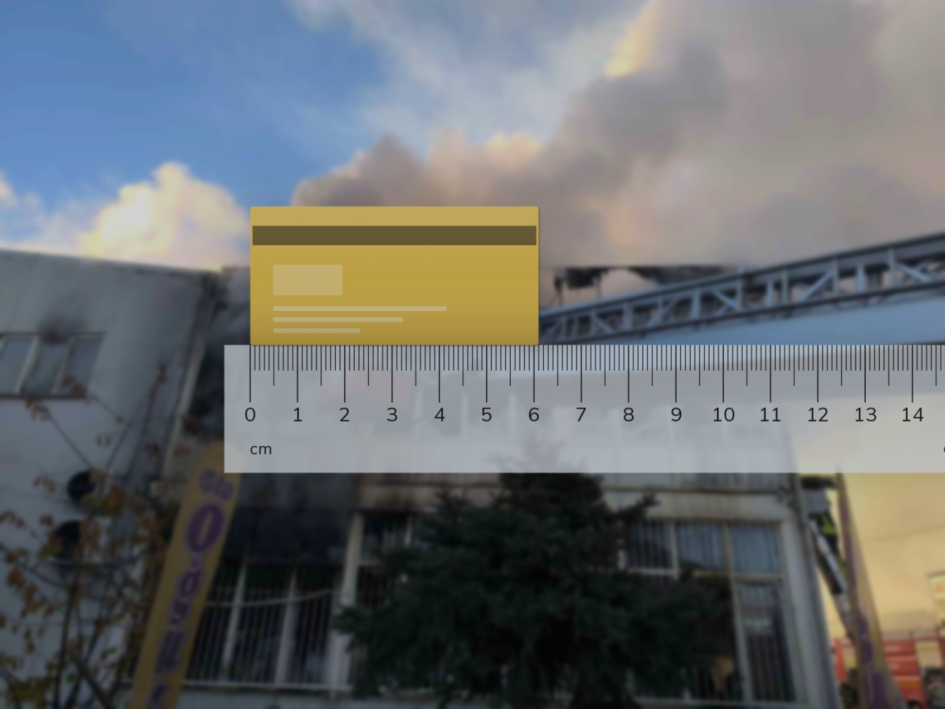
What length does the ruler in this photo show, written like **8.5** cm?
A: **6.1** cm
